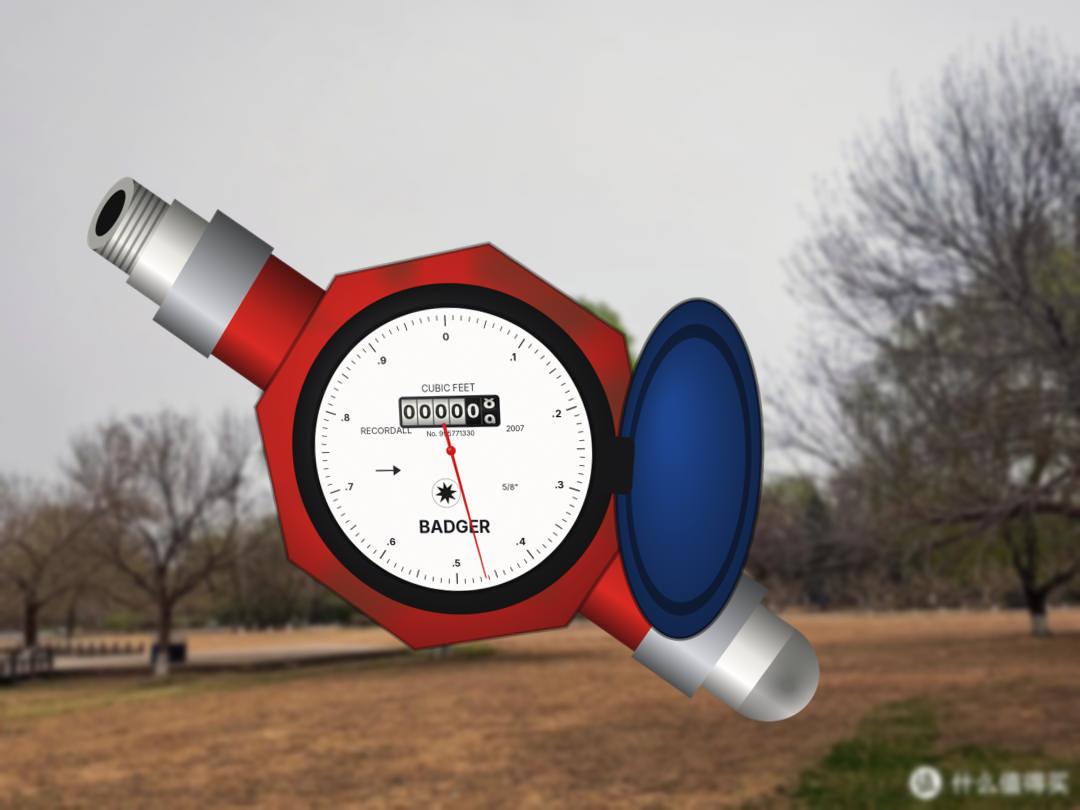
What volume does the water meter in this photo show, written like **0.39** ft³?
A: **8.46** ft³
